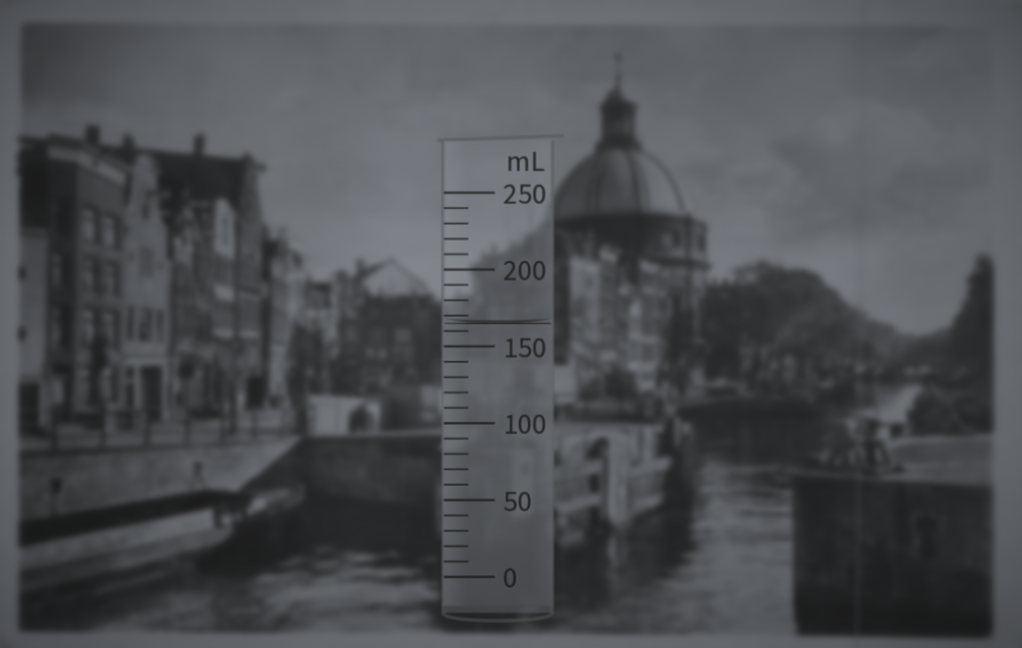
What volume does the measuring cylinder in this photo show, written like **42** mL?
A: **165** mL
